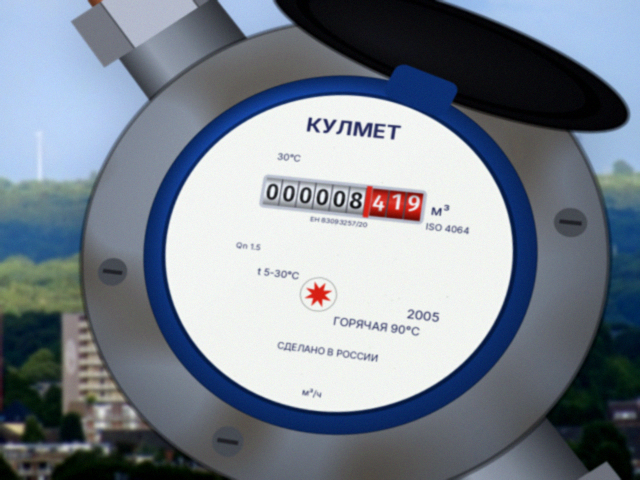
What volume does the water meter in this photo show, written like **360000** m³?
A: **8.419** m³
